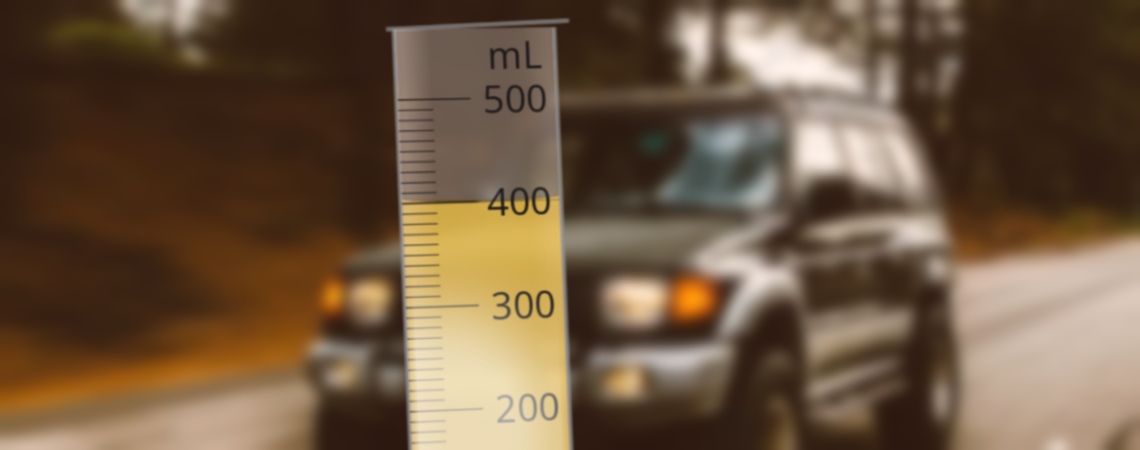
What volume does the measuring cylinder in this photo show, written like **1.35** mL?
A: **400** mL
